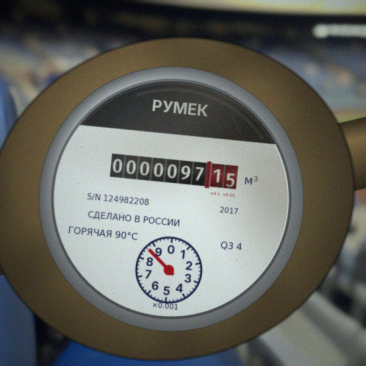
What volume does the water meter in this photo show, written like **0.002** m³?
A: **97.148** m³
